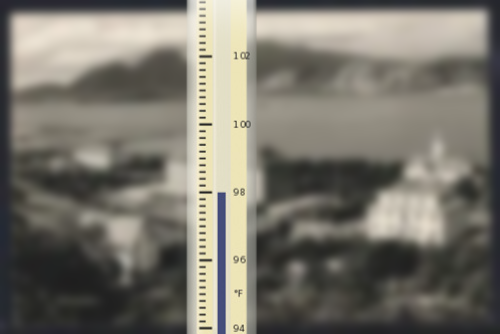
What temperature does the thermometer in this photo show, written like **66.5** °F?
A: **98** °F
